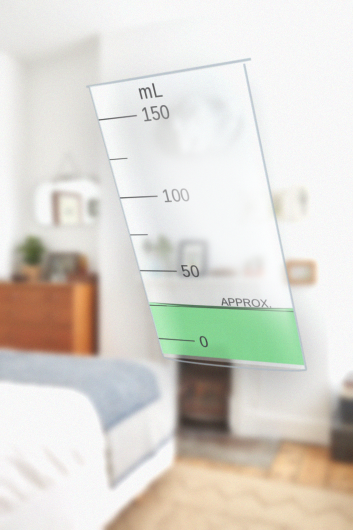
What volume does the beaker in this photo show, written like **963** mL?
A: **25** mL
